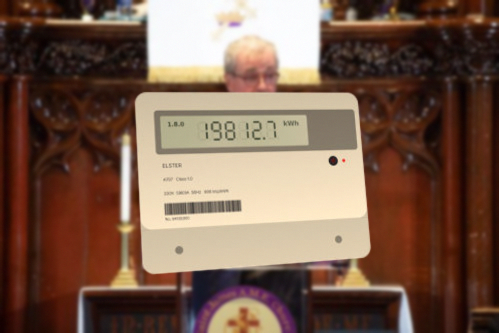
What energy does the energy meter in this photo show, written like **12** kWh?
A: **19812.7** kWh
